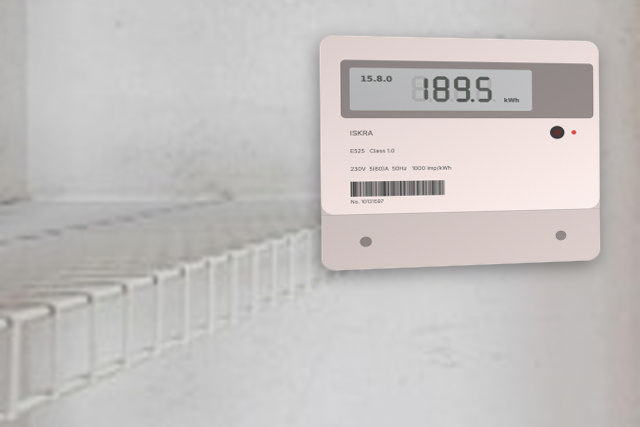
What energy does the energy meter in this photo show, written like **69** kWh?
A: **189.5** kWh
